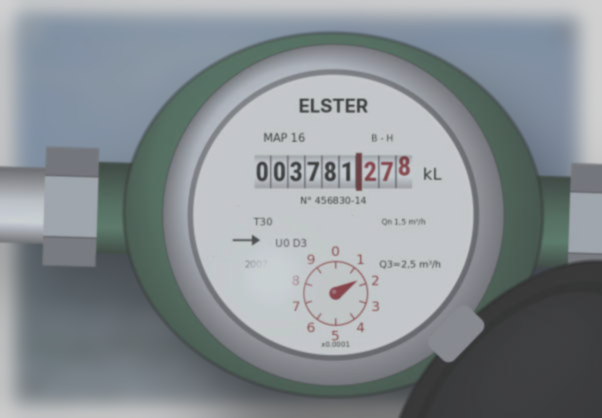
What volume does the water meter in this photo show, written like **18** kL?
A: **3781.2781** kL
